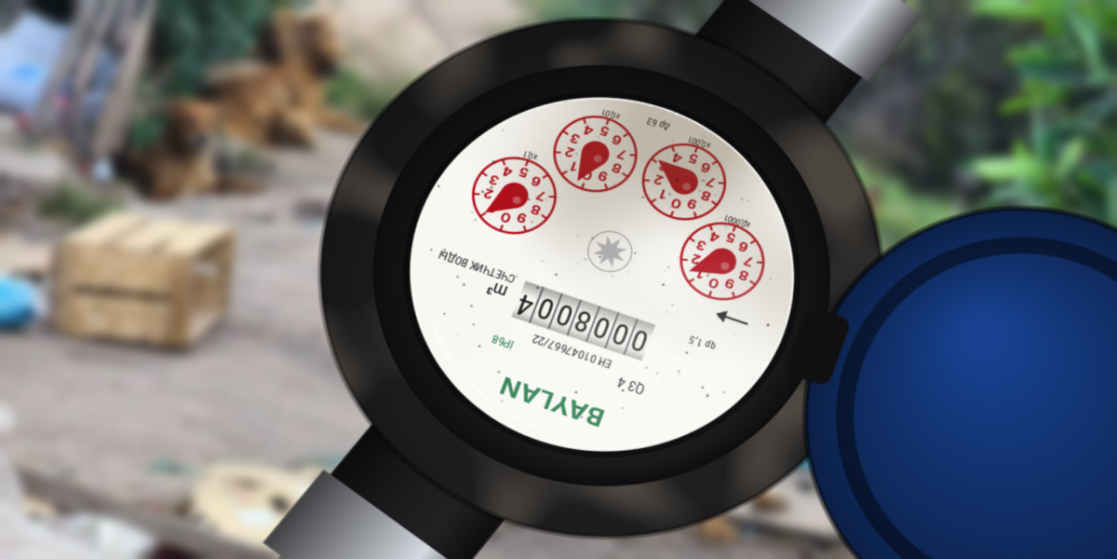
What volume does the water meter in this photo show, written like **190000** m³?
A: **8004.1031** m³
